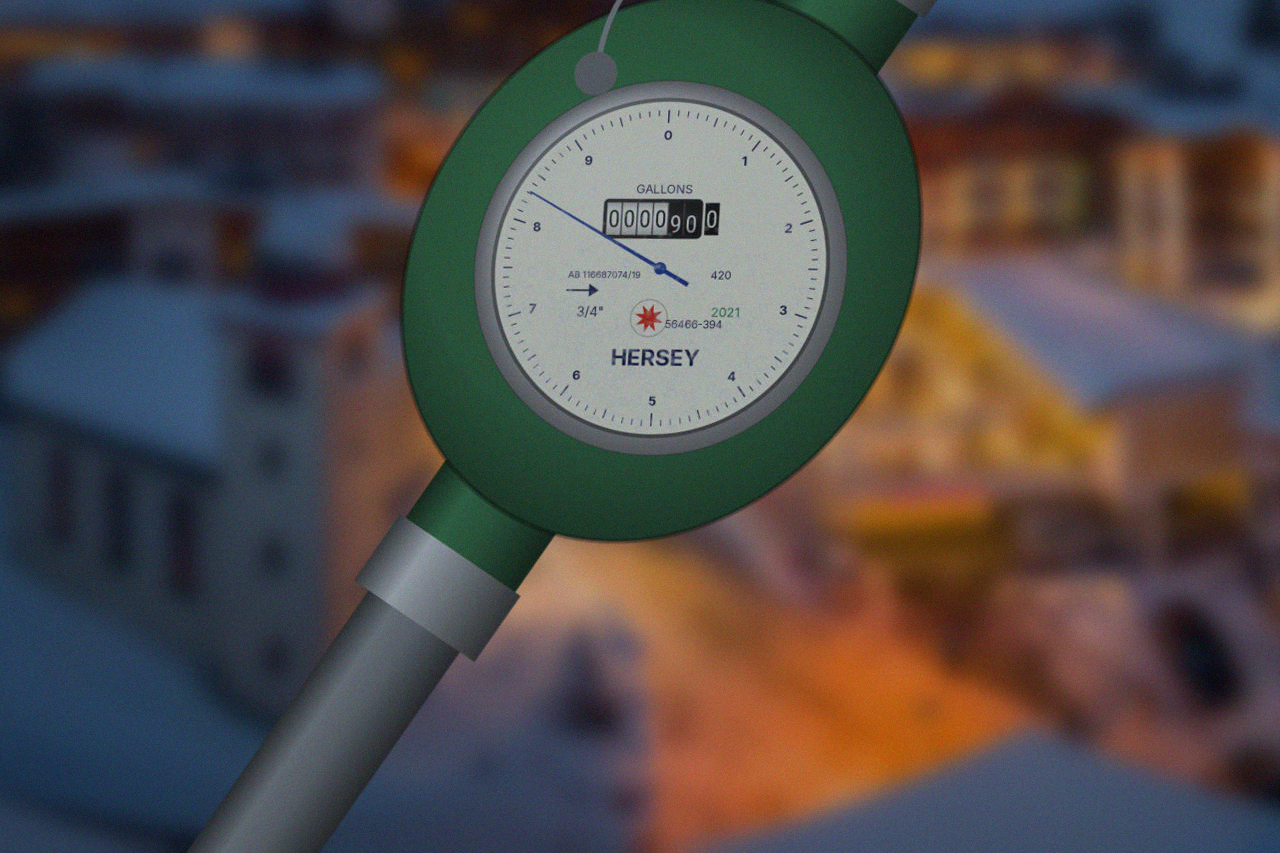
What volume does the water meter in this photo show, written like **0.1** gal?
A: **898.3** gal
